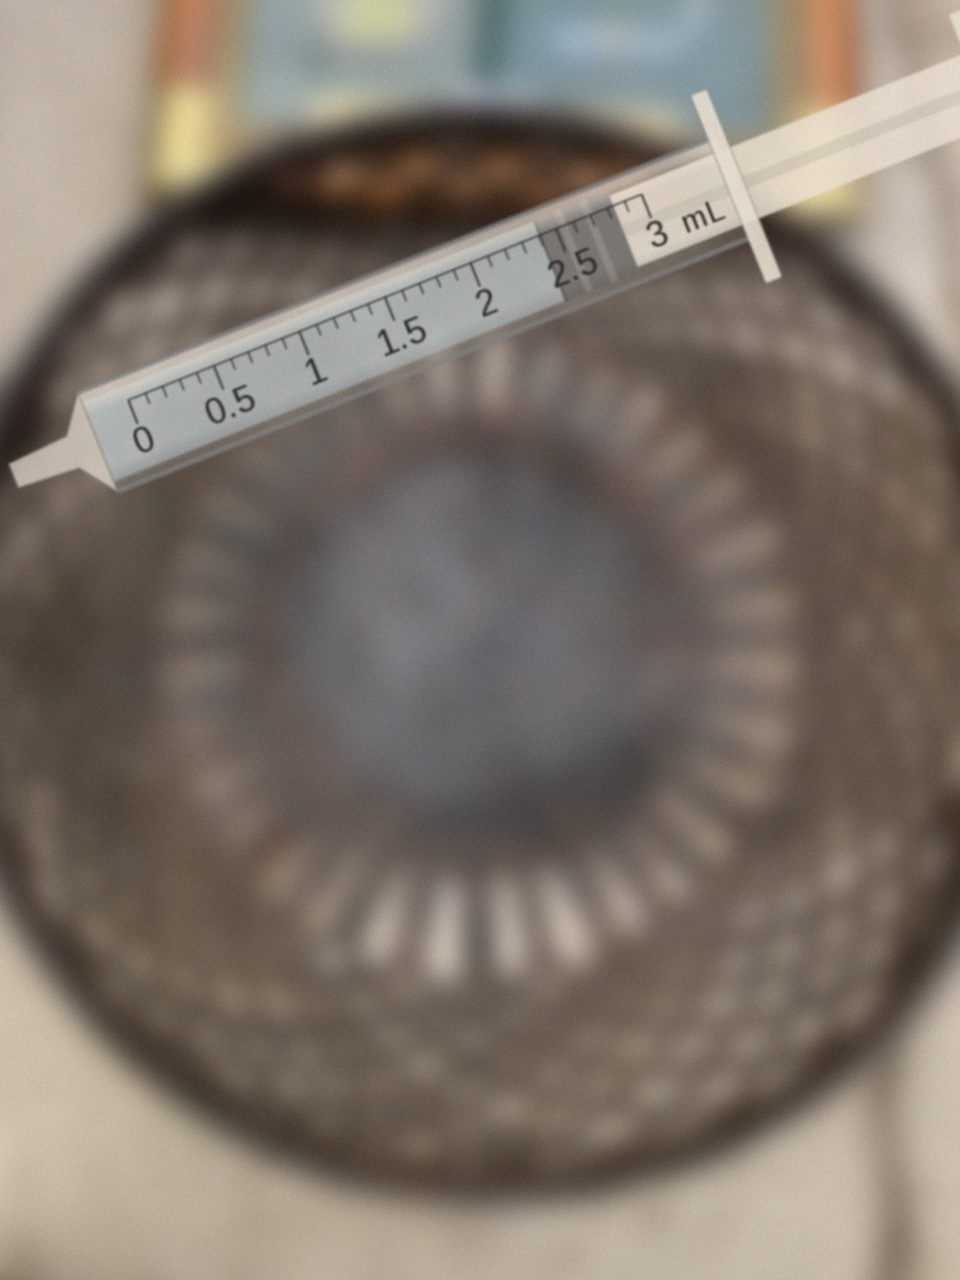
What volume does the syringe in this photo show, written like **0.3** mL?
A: **2.4** mL
